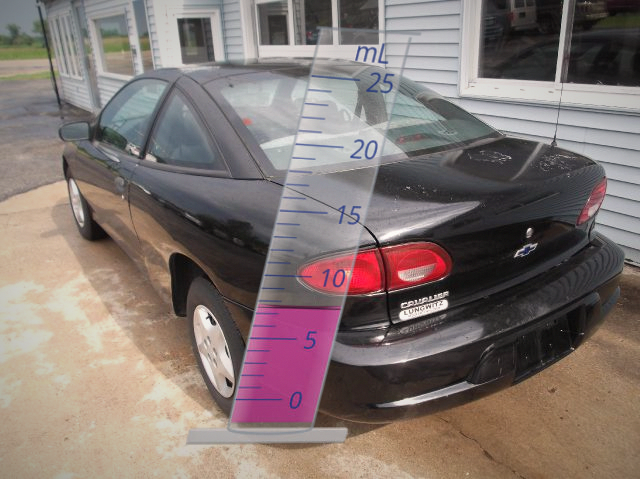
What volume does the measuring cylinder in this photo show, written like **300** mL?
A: **7.5** mL
